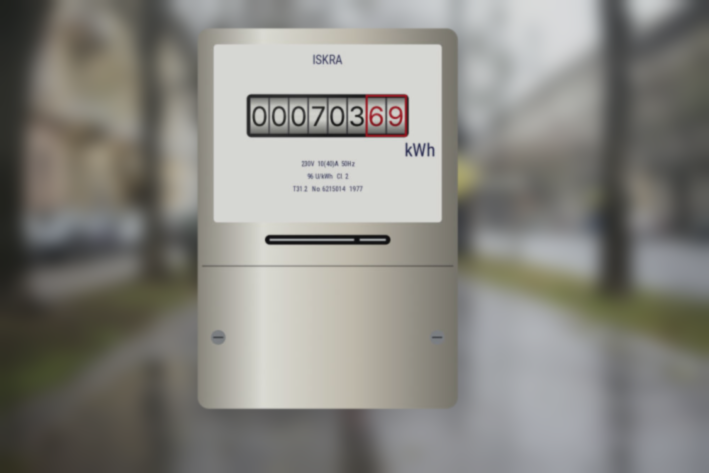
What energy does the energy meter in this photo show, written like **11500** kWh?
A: **703.69** kWh
